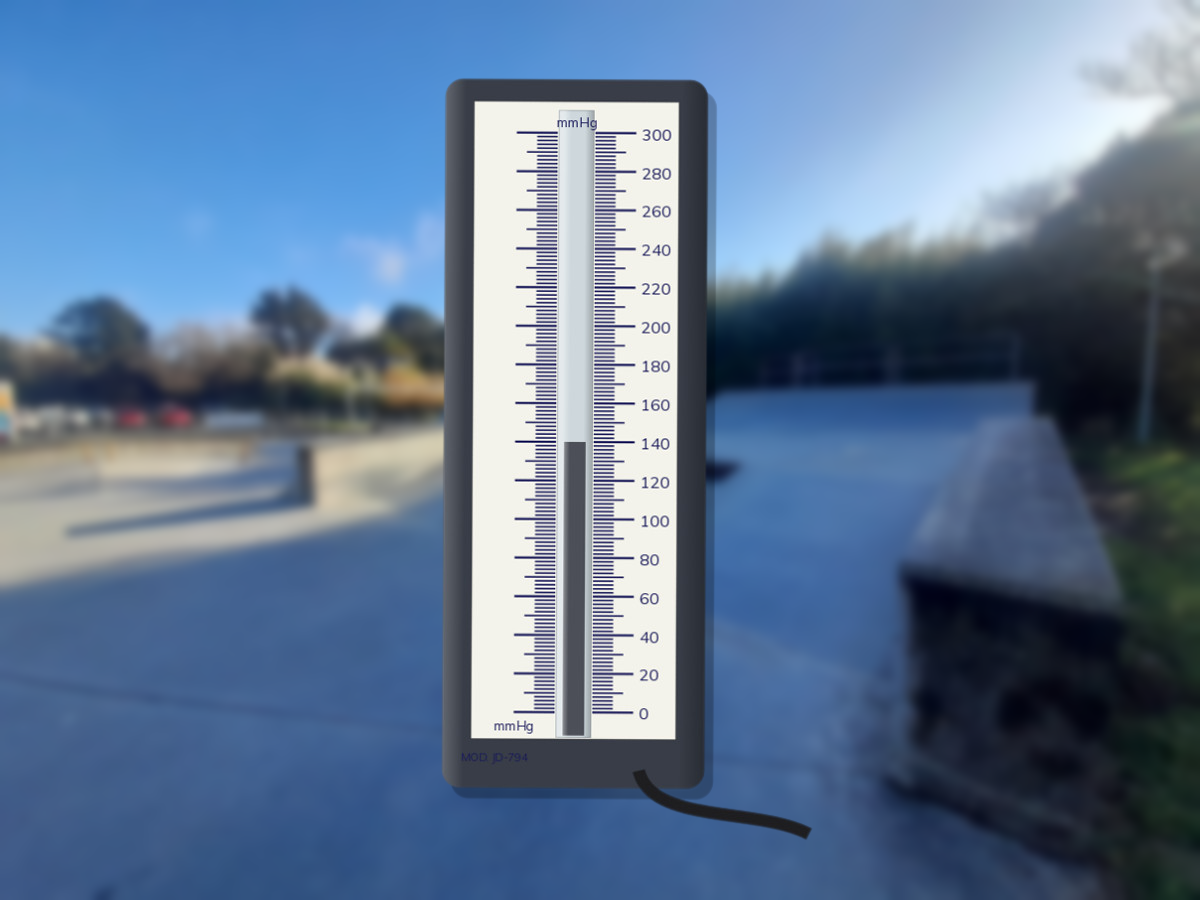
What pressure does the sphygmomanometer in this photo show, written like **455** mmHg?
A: **140** mmHg
